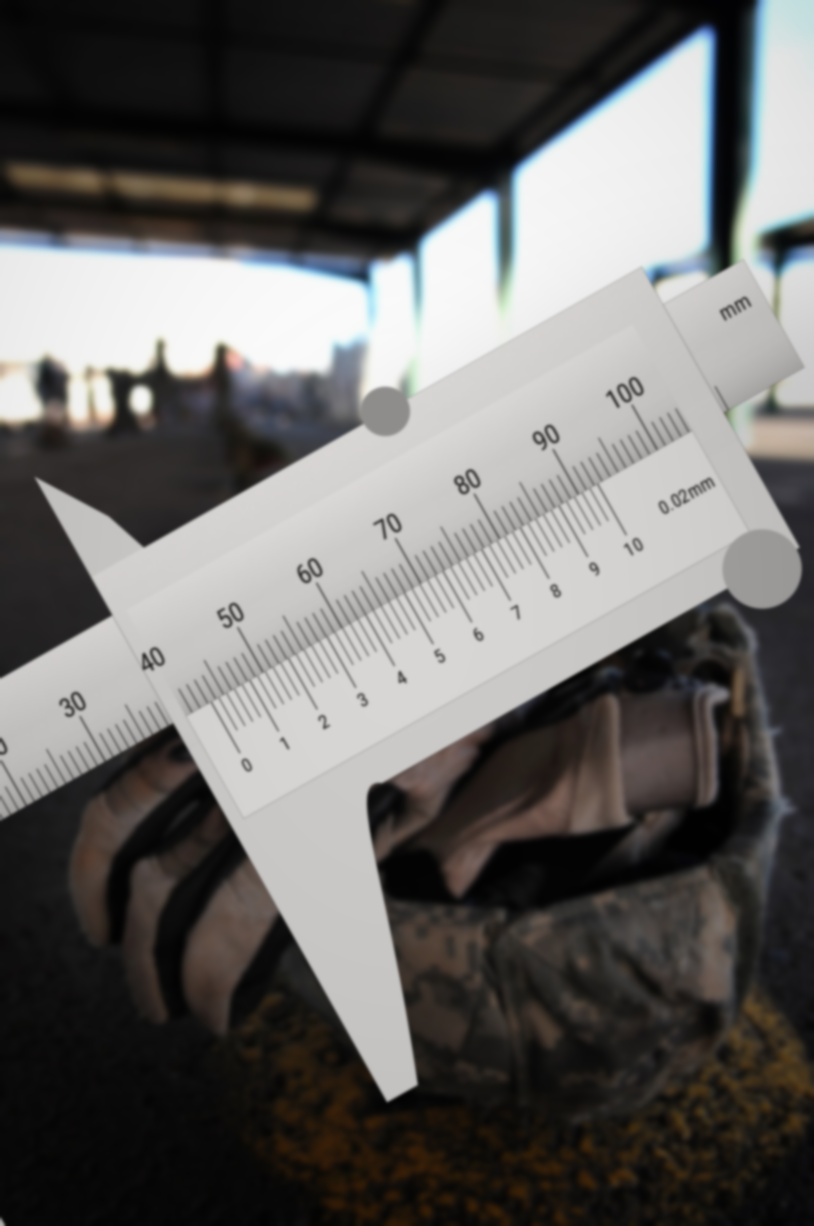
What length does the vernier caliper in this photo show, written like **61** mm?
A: **43.4** mm
